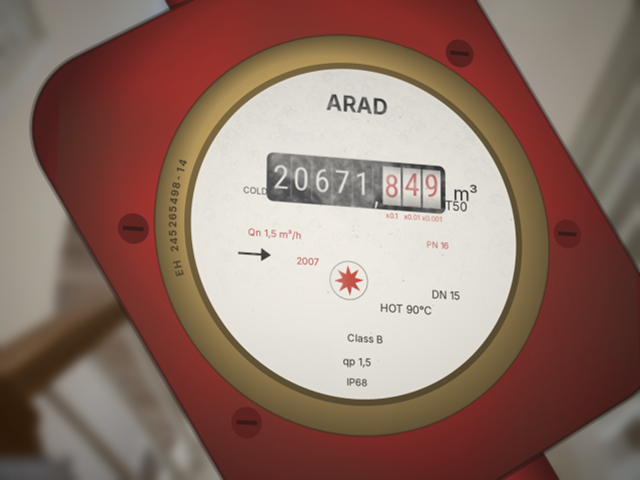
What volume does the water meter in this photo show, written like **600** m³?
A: **20671.849** m³
